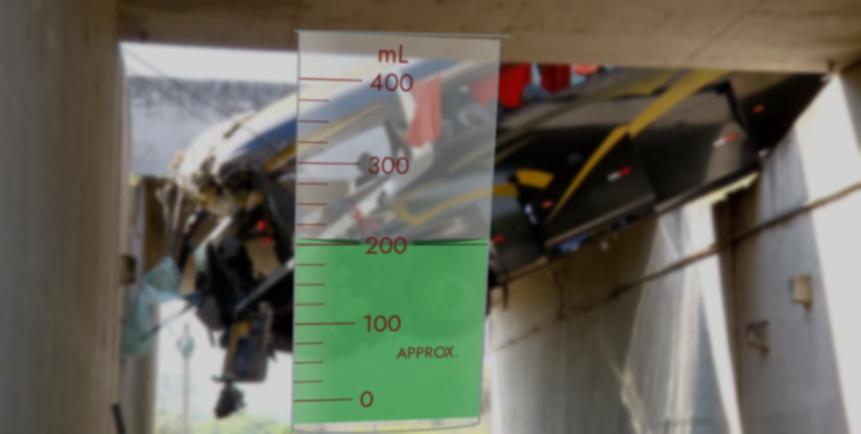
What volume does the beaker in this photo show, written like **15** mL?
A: **200** mL
